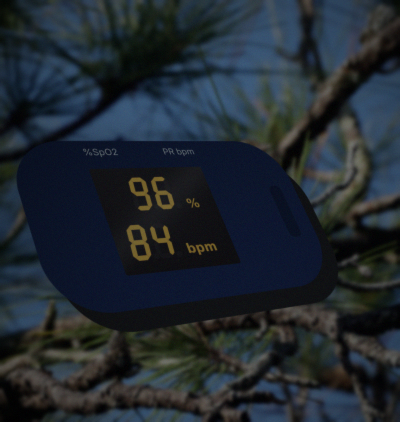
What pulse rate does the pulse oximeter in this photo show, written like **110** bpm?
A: **84** bpm
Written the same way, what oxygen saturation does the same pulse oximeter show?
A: **96** %
